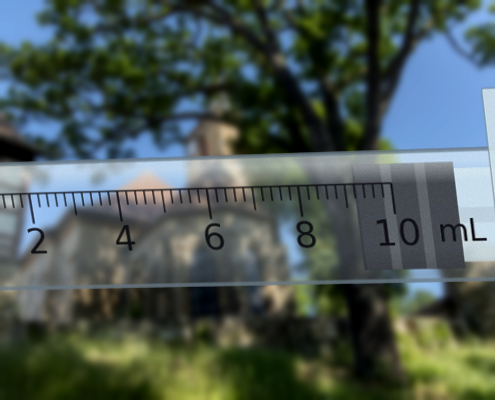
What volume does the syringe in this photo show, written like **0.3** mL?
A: **9.2** mL
